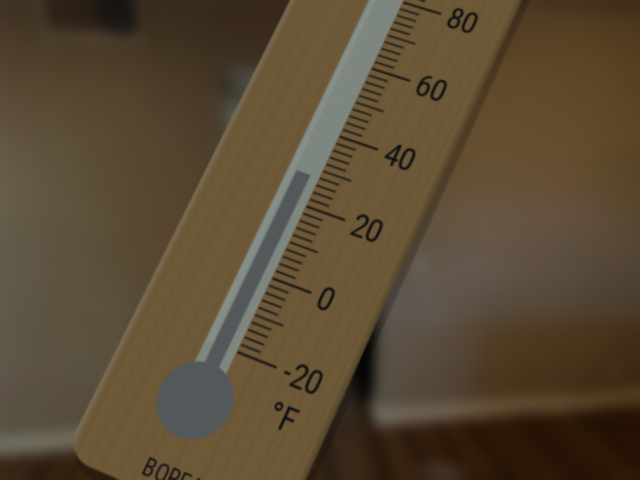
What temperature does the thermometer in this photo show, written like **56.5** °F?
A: **28** °F
